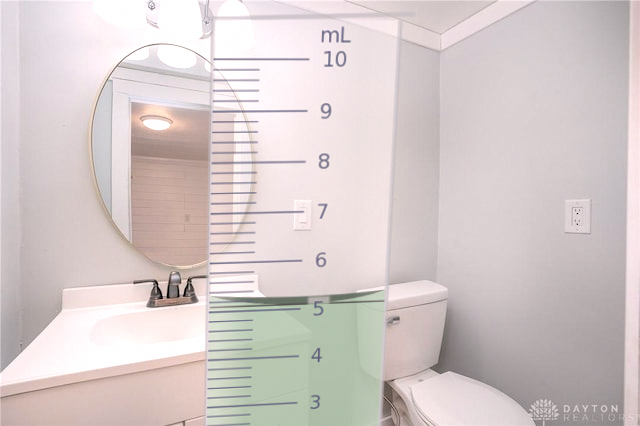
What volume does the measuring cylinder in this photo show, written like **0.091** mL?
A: **5.1** mL
